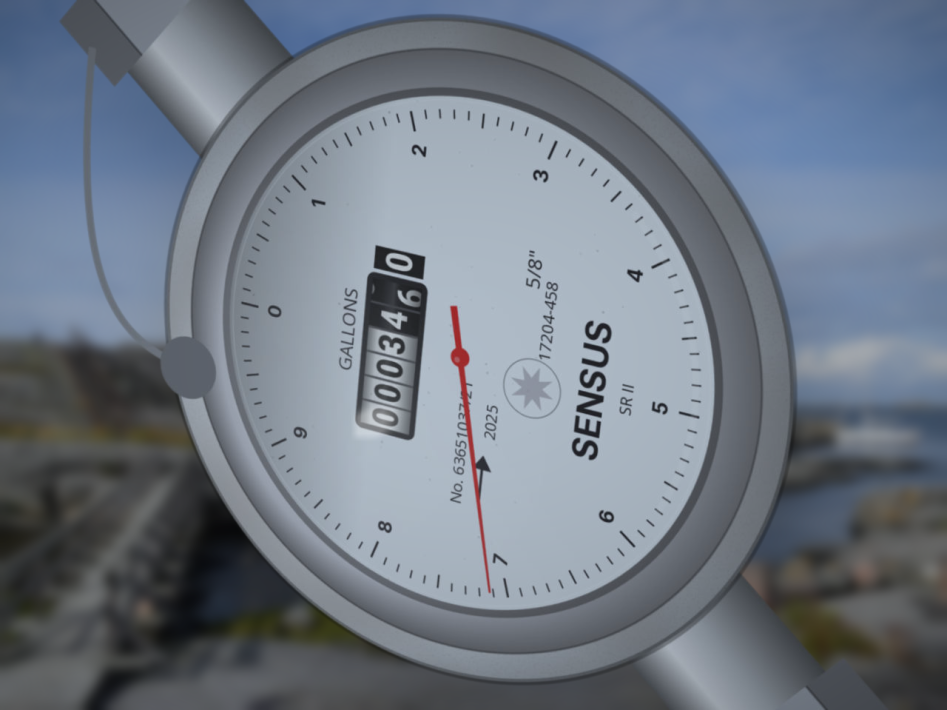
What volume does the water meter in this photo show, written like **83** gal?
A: **3457.1** gal
